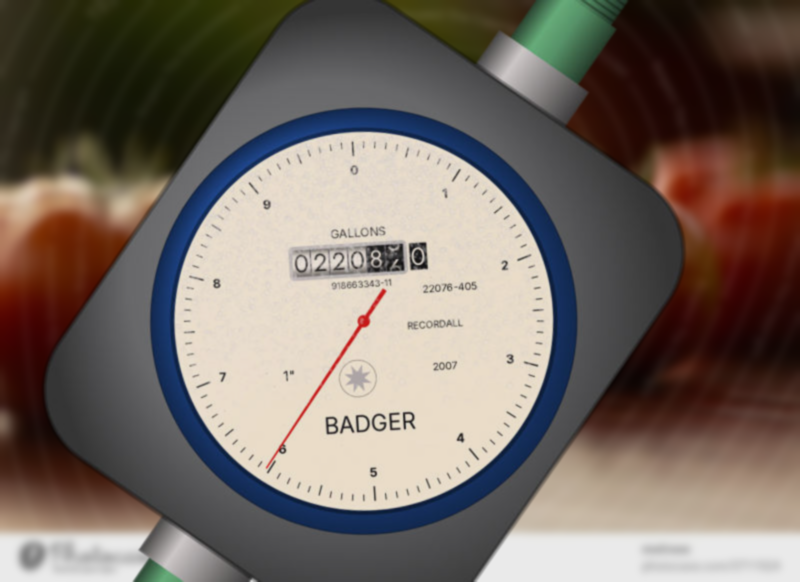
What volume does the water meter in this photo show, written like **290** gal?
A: **220856.0** gal
